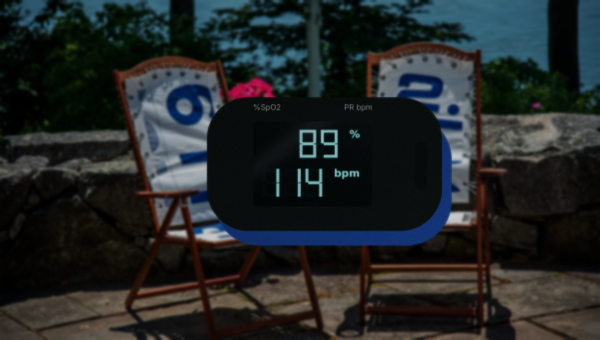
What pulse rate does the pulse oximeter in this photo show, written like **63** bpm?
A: **114** bpm
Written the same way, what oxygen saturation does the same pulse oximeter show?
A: **89** %
